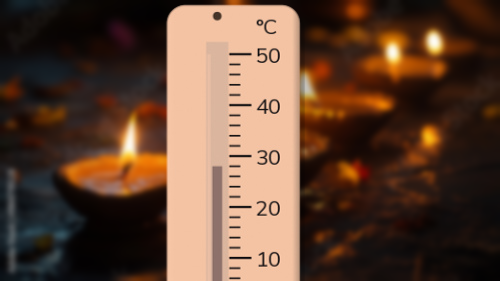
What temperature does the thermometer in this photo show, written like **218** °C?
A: **28** °C
